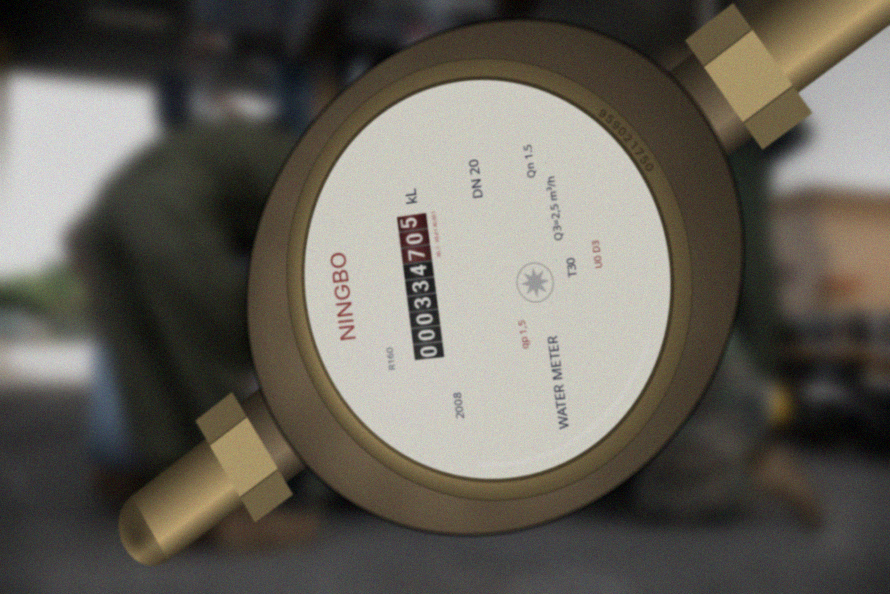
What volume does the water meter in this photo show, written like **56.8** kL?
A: **334.705** kL
